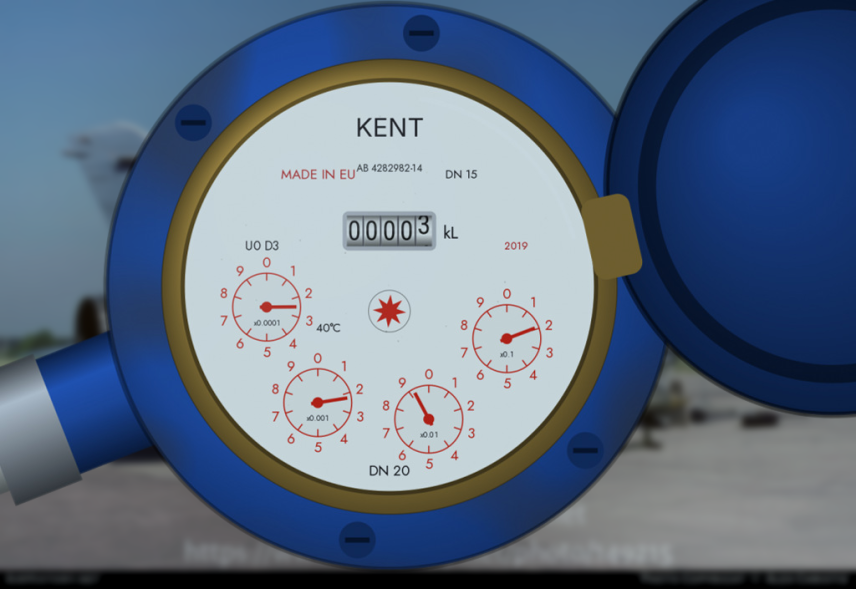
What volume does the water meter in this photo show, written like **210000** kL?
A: **3.1922** kL
